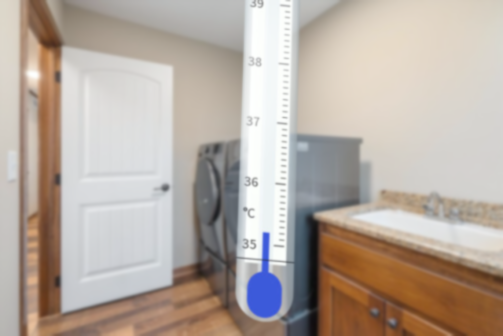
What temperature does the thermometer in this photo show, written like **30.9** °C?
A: **35.2** °C
